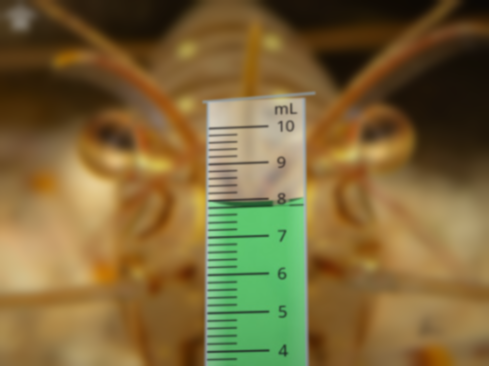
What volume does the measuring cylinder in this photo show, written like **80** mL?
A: **7.8** mL
